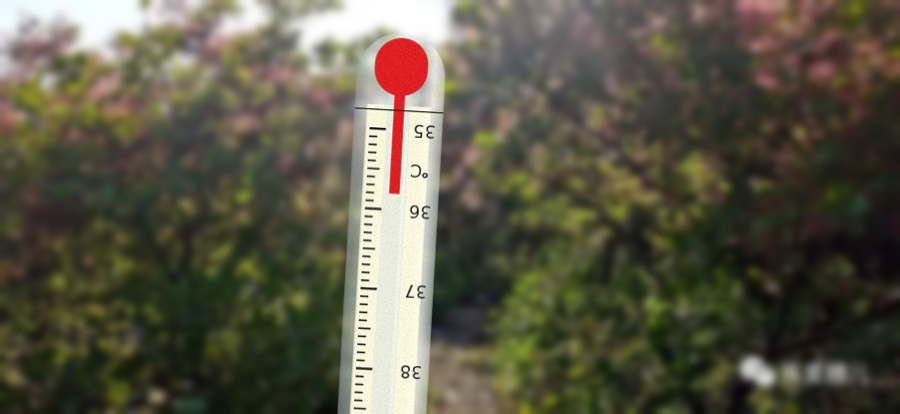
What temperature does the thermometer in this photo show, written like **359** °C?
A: **35.8** °C
